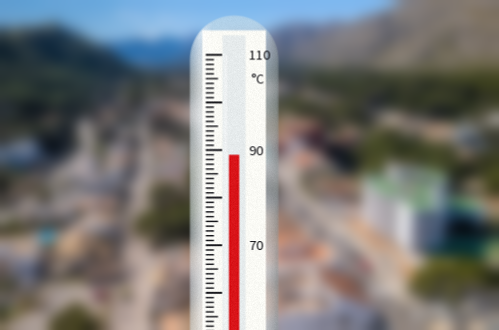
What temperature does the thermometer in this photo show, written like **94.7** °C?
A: **89** °C
